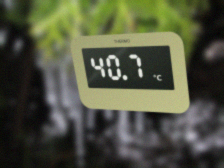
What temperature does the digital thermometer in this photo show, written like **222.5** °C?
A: **40.7** °C
